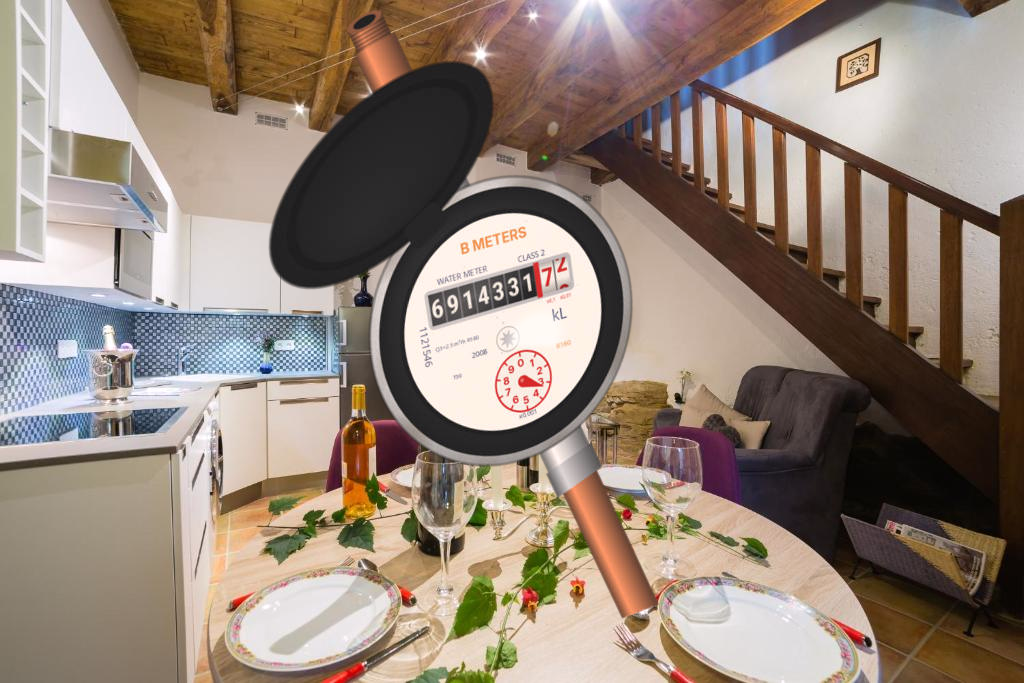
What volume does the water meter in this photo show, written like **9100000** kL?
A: **6914331.723** kL
